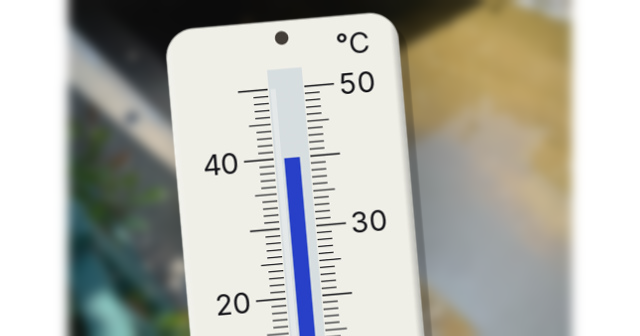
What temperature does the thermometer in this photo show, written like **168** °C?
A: **40** °C
